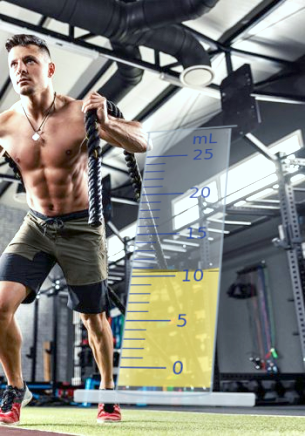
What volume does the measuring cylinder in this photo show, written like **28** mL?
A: **10.5** mL
